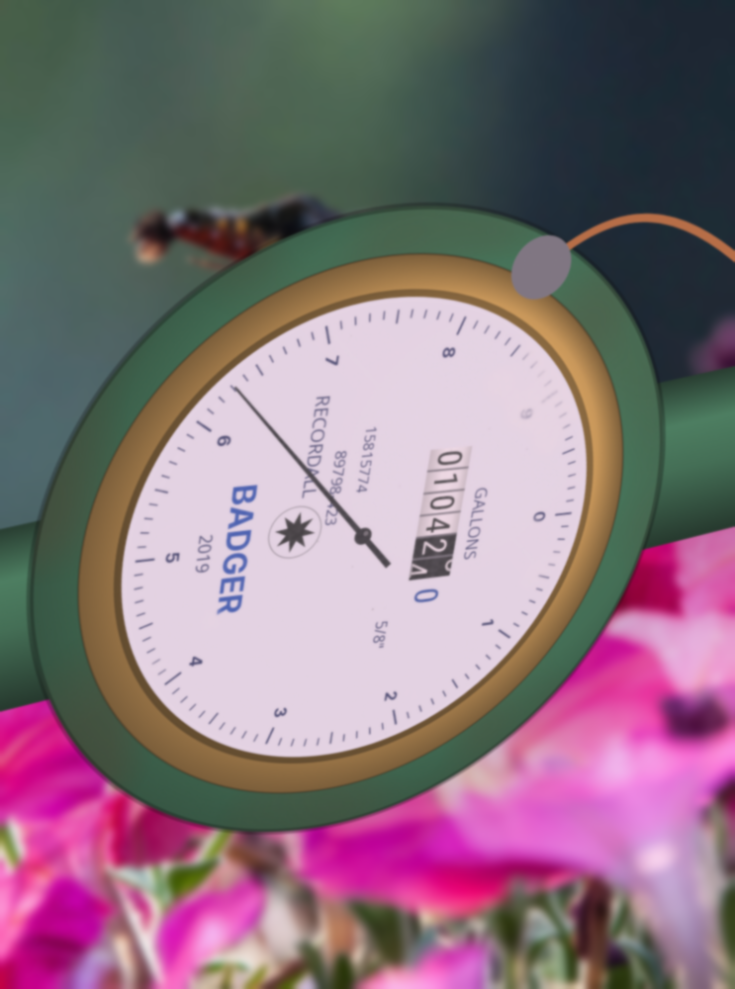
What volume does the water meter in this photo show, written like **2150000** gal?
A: **104236.3** gal
